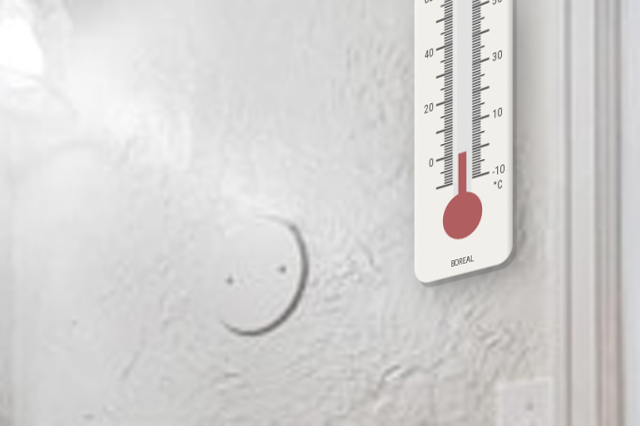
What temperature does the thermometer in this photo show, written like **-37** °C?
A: **0** °C
